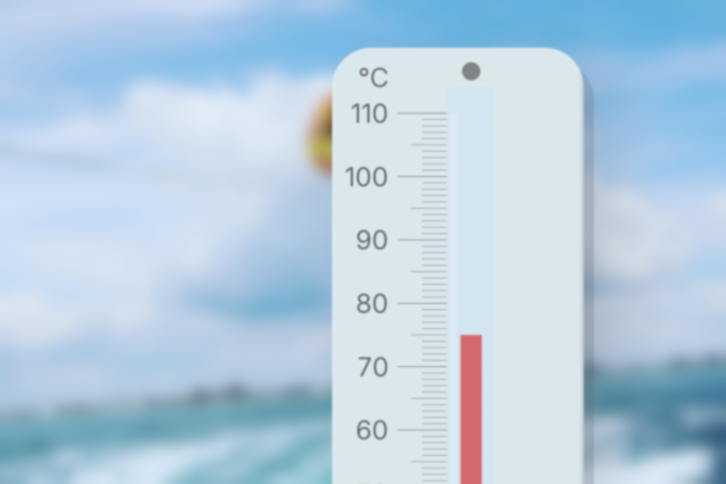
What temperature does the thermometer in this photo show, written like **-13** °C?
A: **75** °C
